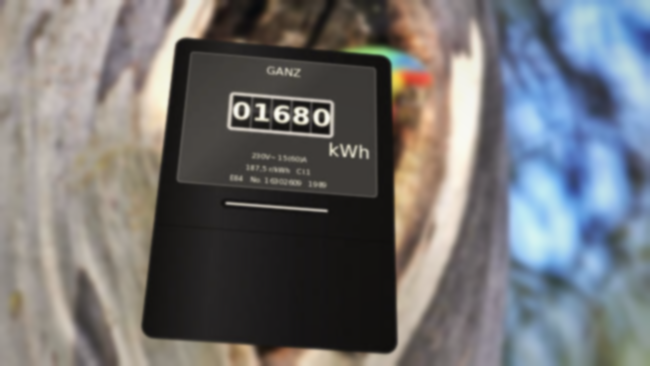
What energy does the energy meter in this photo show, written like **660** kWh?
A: **1680** kWh
